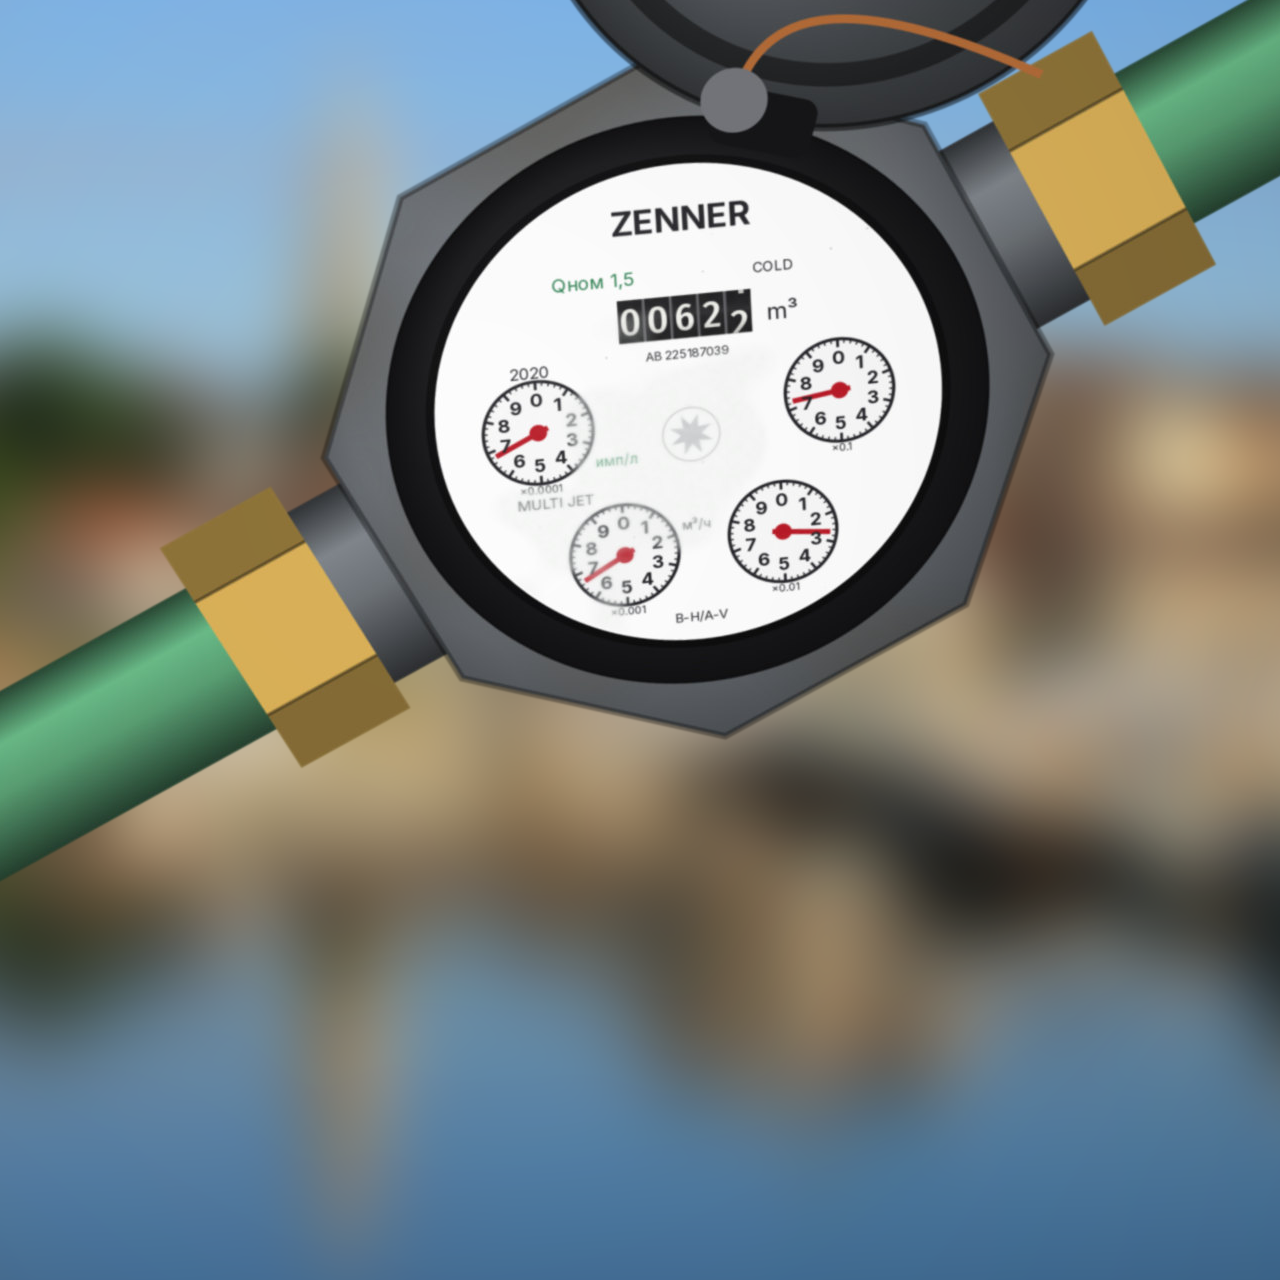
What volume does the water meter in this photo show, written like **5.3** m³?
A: **621.7266** m³
